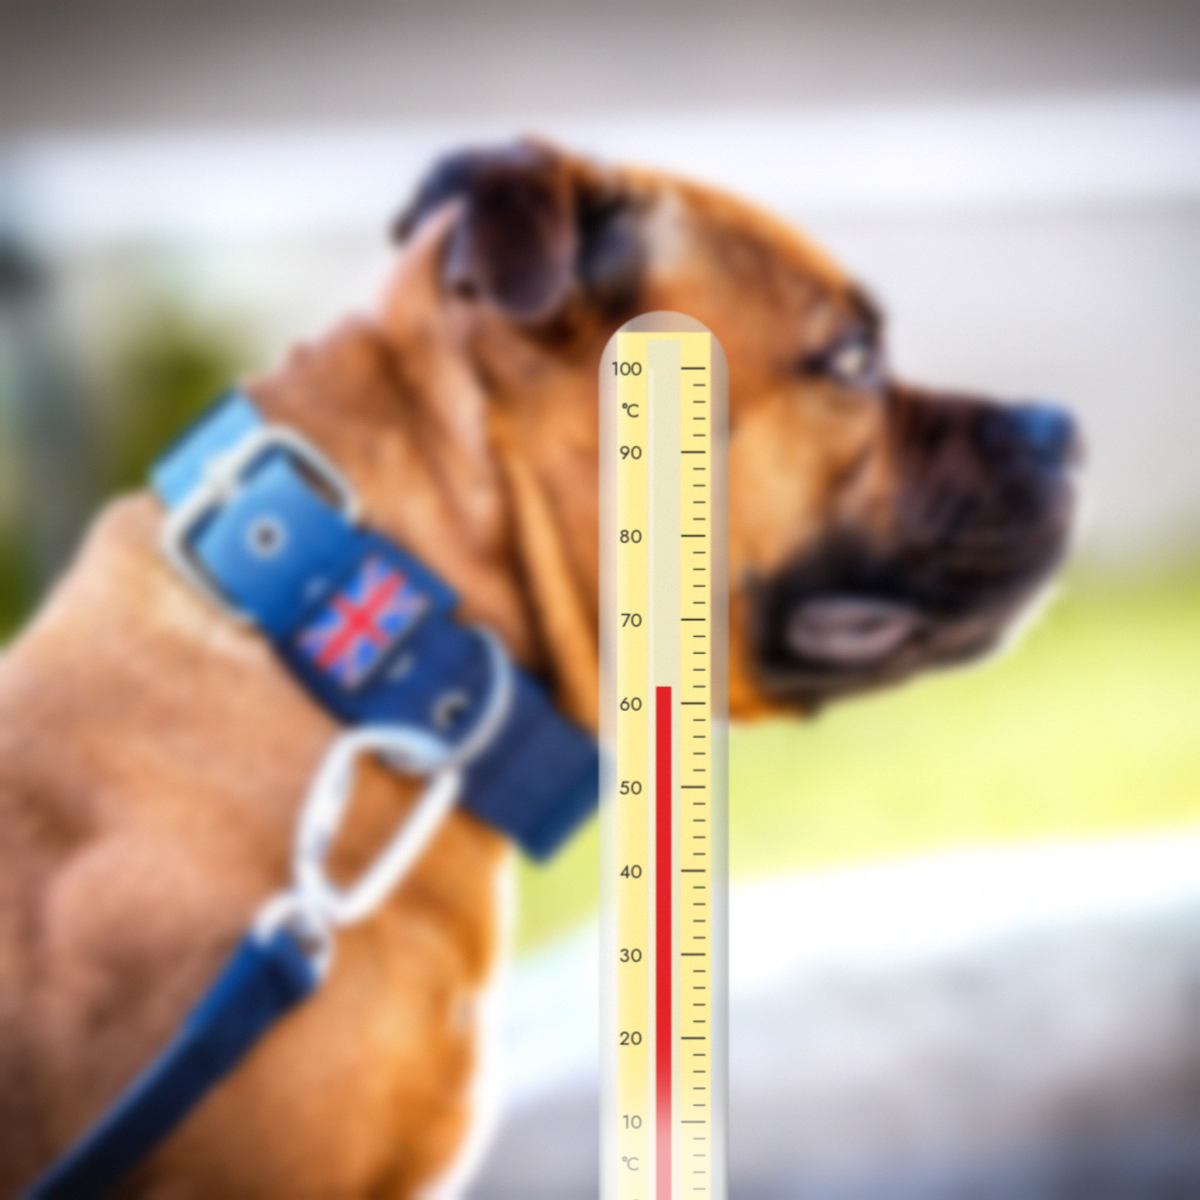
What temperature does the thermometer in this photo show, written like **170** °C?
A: **62** °C
